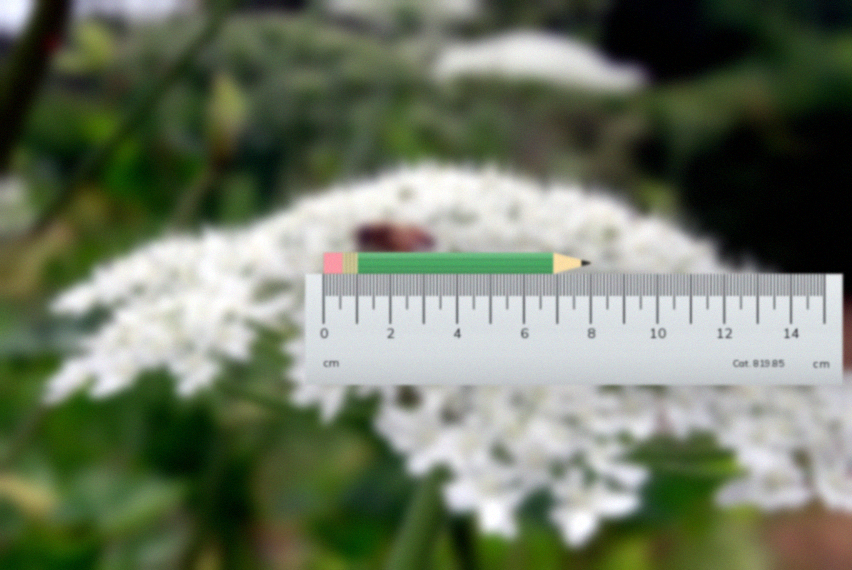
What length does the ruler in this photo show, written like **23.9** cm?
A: **8** cm
